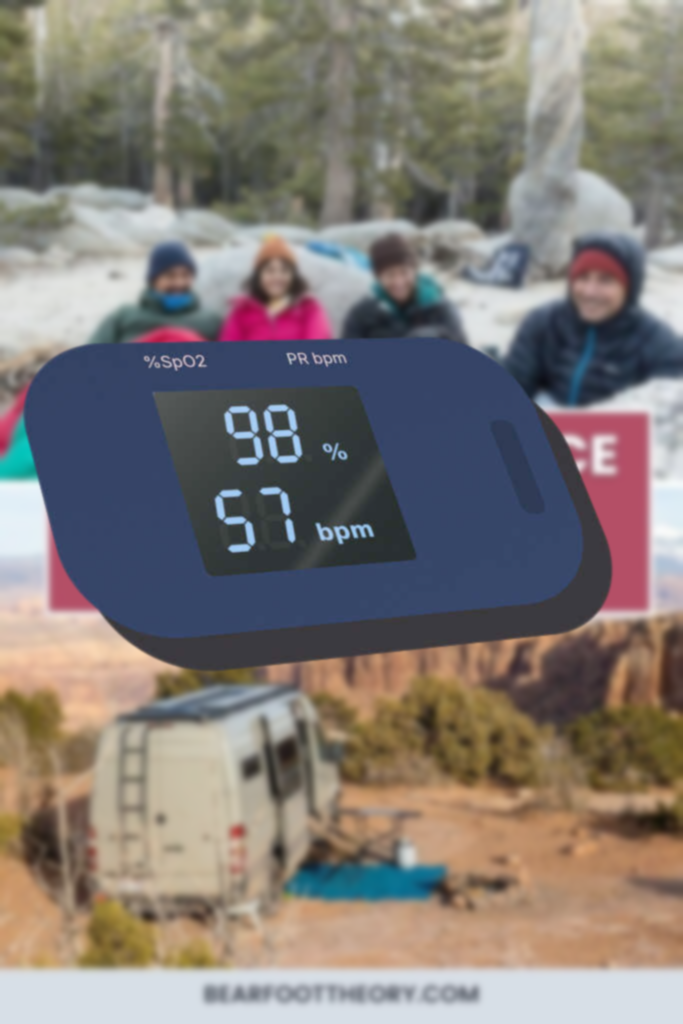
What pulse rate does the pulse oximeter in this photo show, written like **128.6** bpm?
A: **57** bpm
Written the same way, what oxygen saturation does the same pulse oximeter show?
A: **98** %
